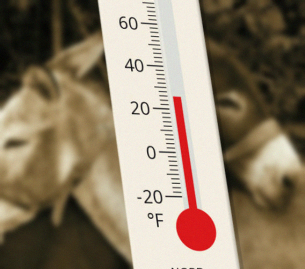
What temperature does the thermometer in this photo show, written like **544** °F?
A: **26** °F
